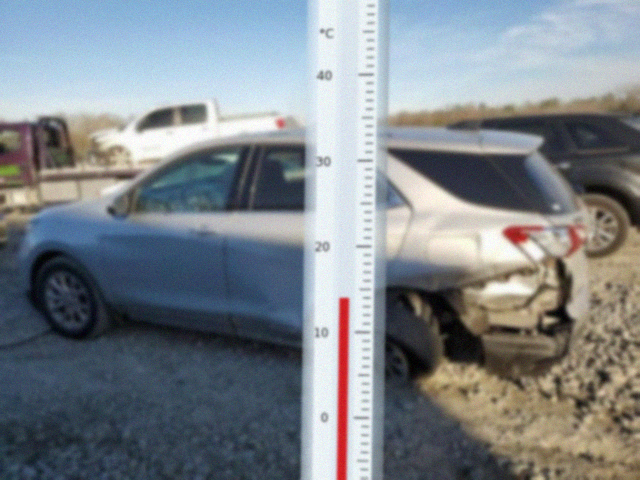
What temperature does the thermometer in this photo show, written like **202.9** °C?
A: **14** °C
